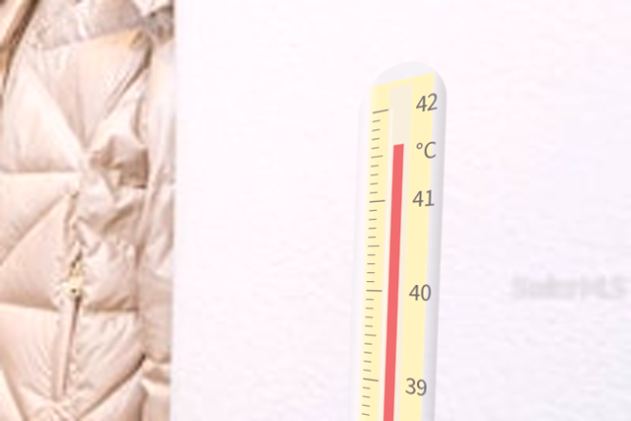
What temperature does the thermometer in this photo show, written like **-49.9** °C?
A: **41.6** °C
